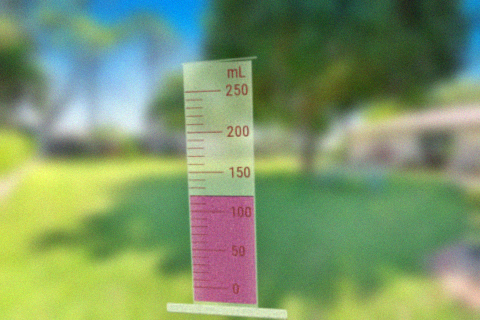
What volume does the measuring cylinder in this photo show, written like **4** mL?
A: **120** mL
